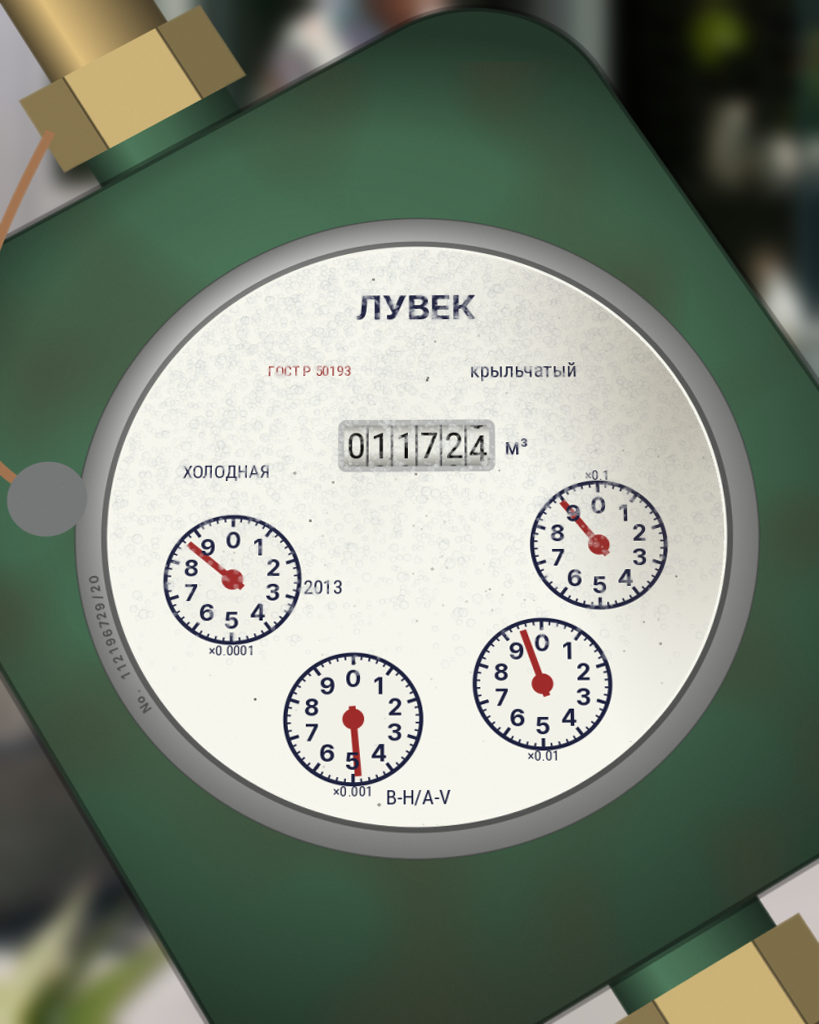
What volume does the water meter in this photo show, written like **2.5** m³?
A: **11723.8948** m³
